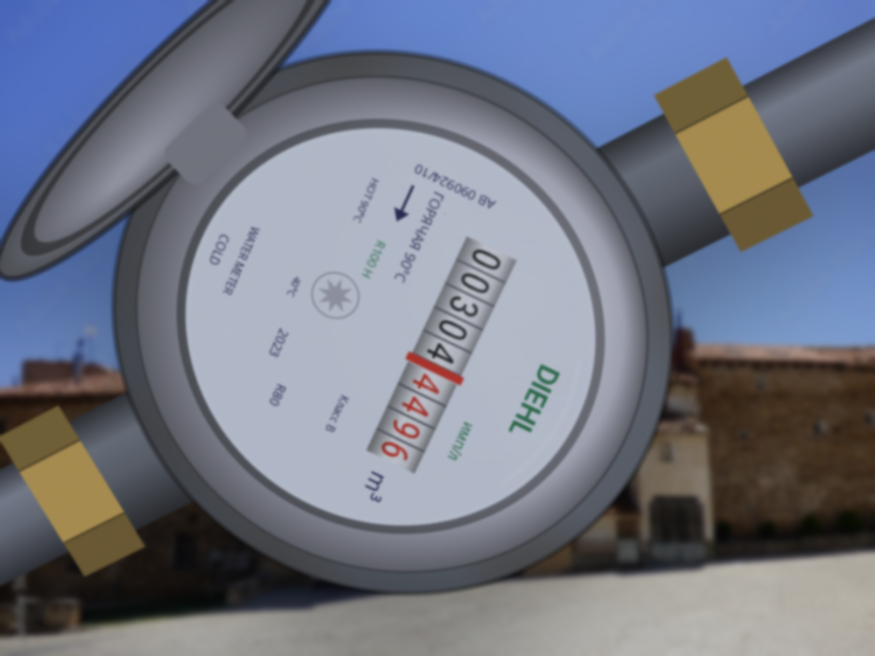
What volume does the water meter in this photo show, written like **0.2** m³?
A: **304.4496** m³
